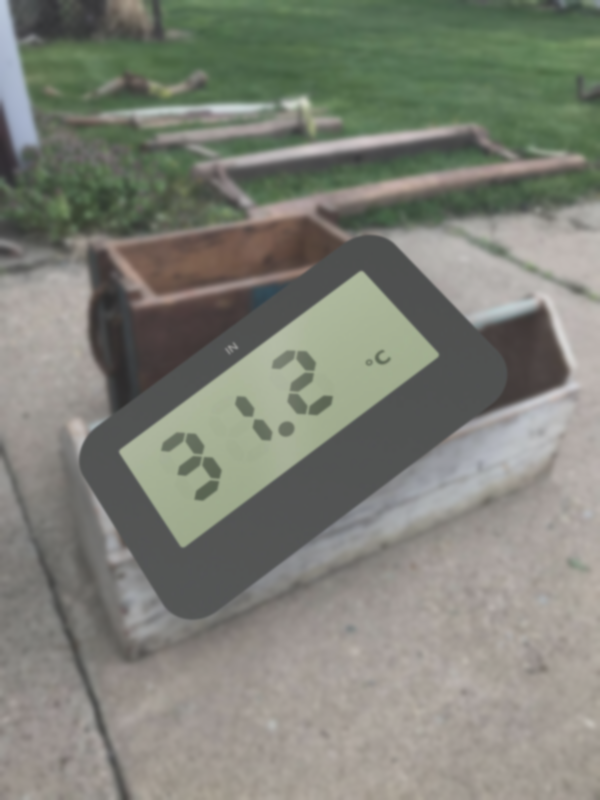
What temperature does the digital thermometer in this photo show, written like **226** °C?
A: **31.2** °C
